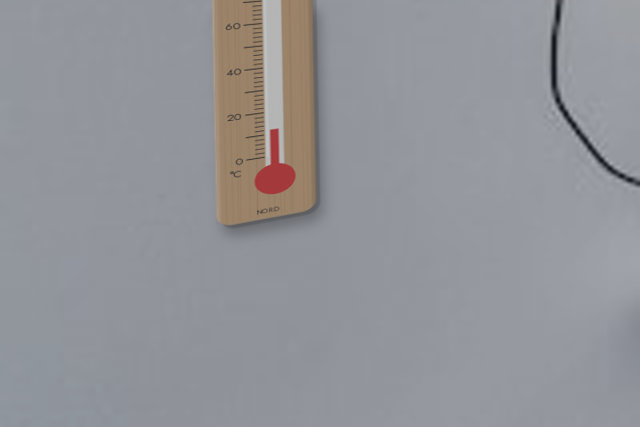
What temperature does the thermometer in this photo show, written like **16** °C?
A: **12** °C
